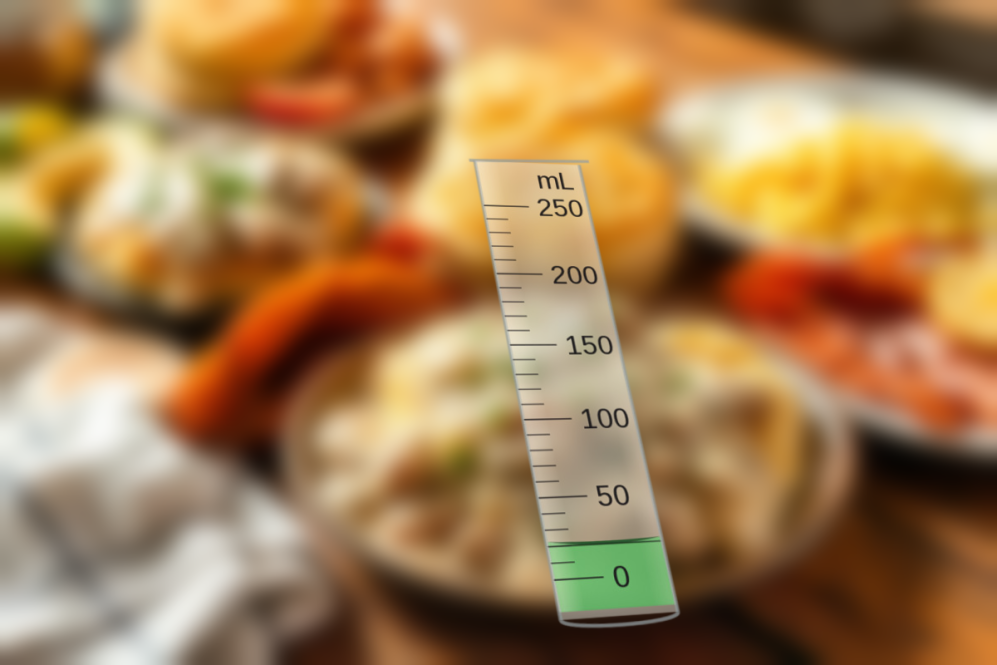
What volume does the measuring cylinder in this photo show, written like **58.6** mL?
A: **20** mL
